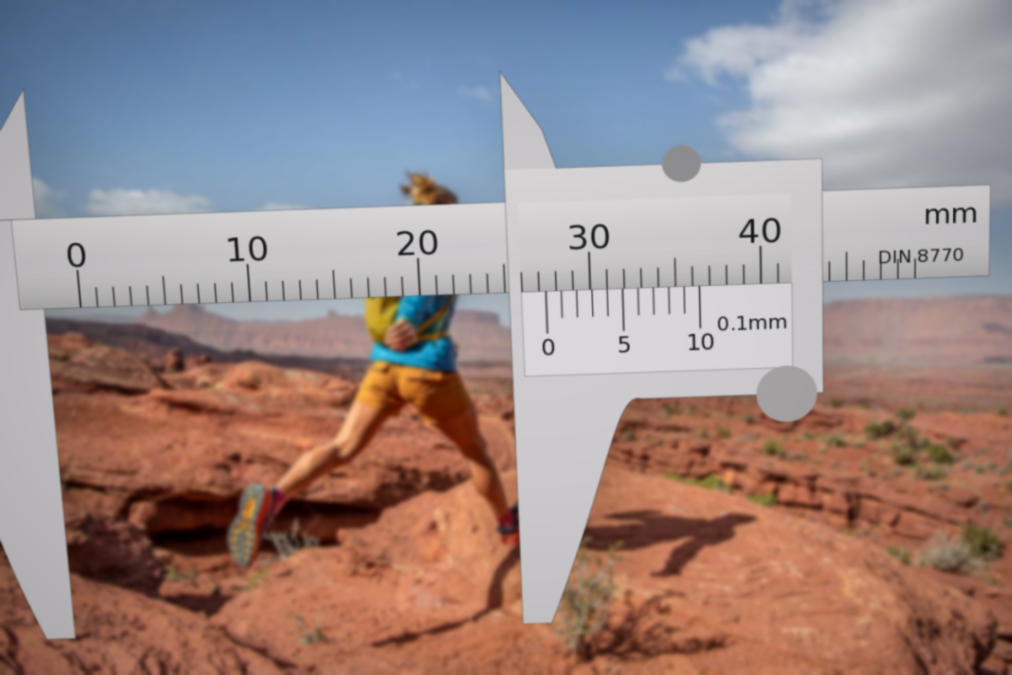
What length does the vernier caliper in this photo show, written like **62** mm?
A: **27.4** mm
